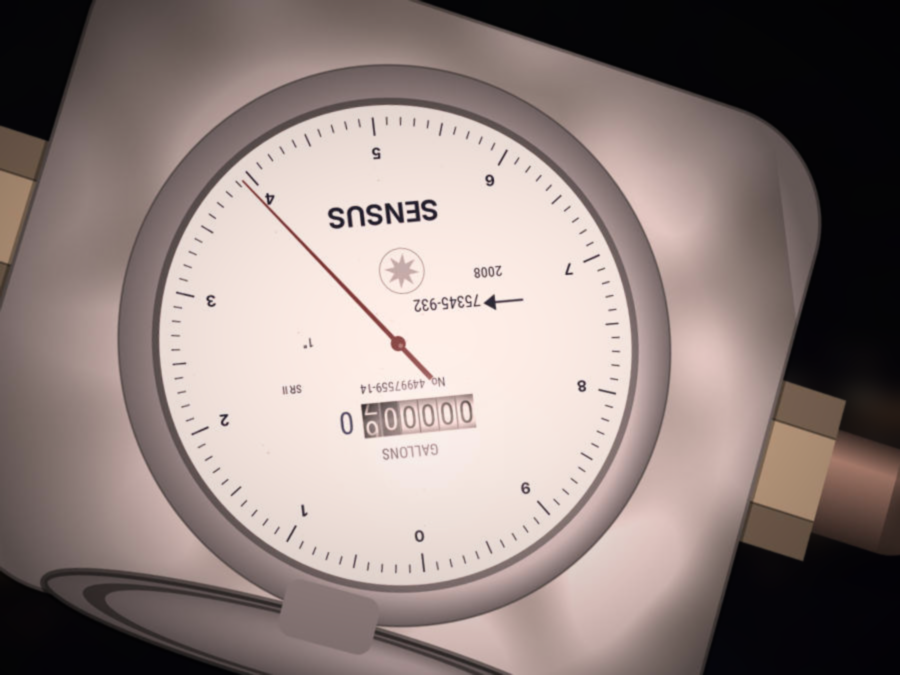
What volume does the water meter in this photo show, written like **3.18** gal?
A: **63.9** gal
